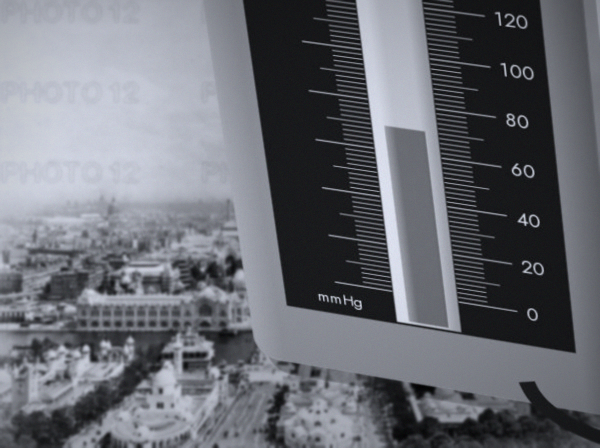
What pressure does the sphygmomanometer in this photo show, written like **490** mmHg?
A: **70** mmHg
